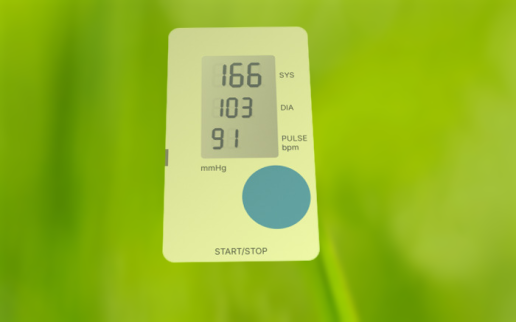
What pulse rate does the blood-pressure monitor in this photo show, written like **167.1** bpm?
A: **91** bpm
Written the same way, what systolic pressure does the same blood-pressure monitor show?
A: **166** mmHg
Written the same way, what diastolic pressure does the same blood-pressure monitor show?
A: **103** mmHg
